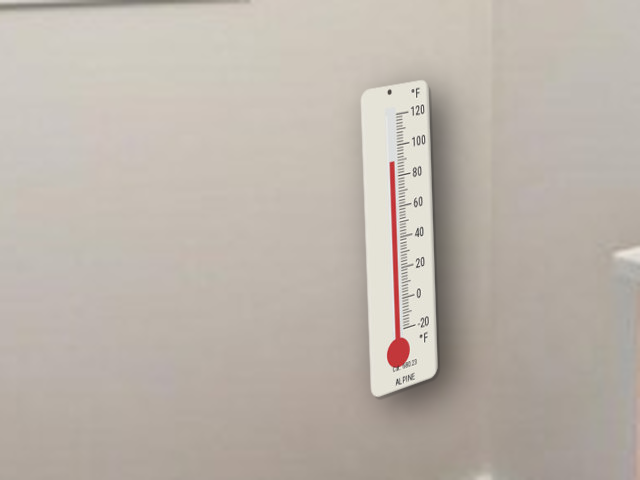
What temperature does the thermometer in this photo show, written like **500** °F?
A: **90** °F
